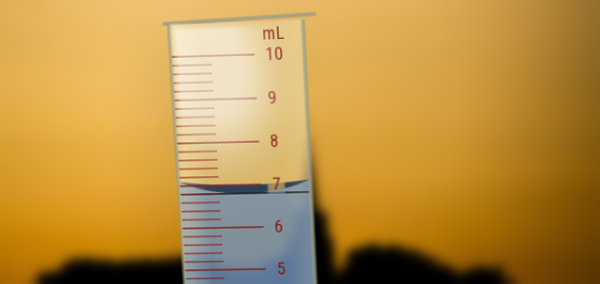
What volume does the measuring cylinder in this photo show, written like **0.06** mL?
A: **6.8** mL
